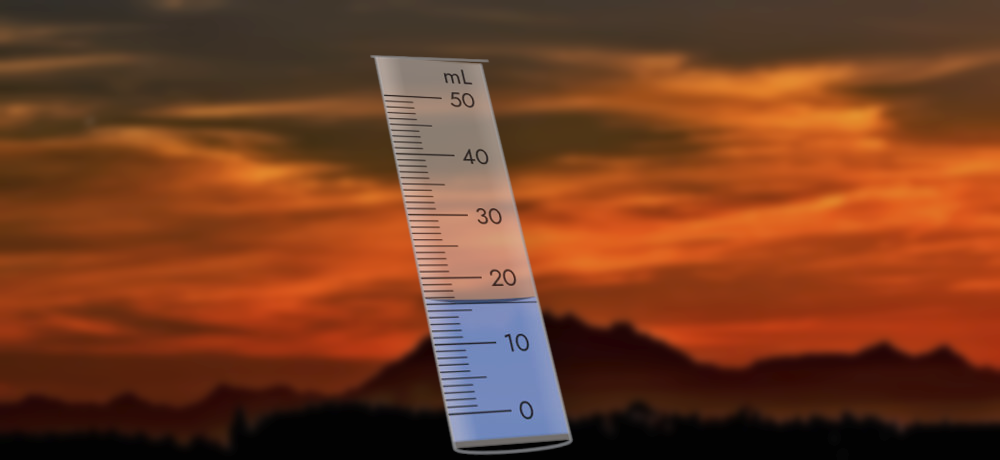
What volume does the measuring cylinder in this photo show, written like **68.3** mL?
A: **16** mL
